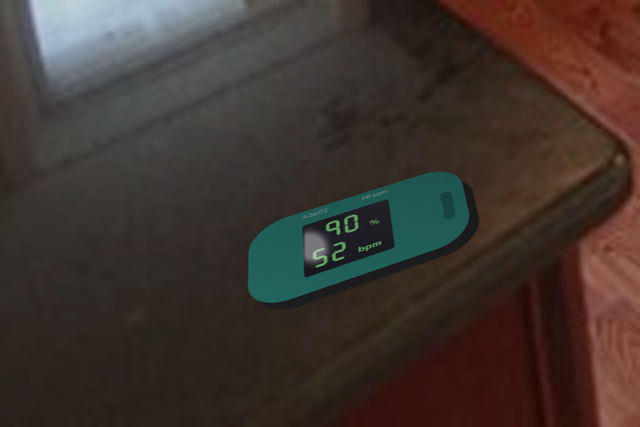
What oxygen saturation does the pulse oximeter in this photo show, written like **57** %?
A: **90** %
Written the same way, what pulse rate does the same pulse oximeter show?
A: **52** bpm
